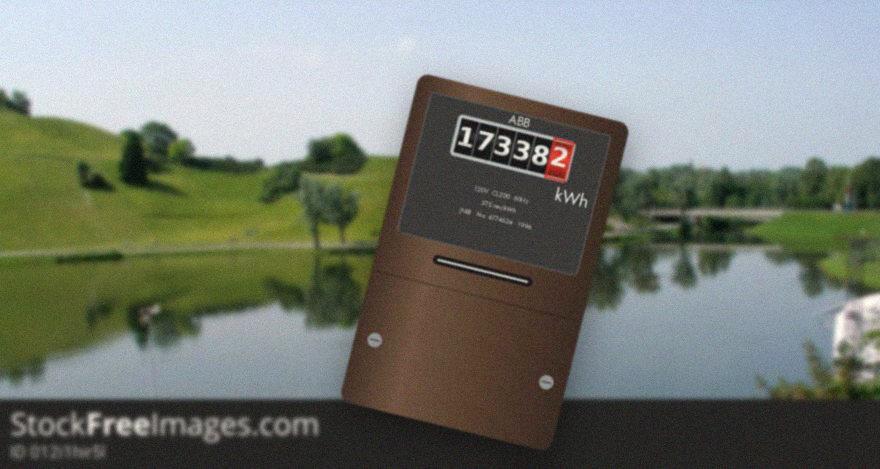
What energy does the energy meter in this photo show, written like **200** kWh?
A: **17338.2** kWh
